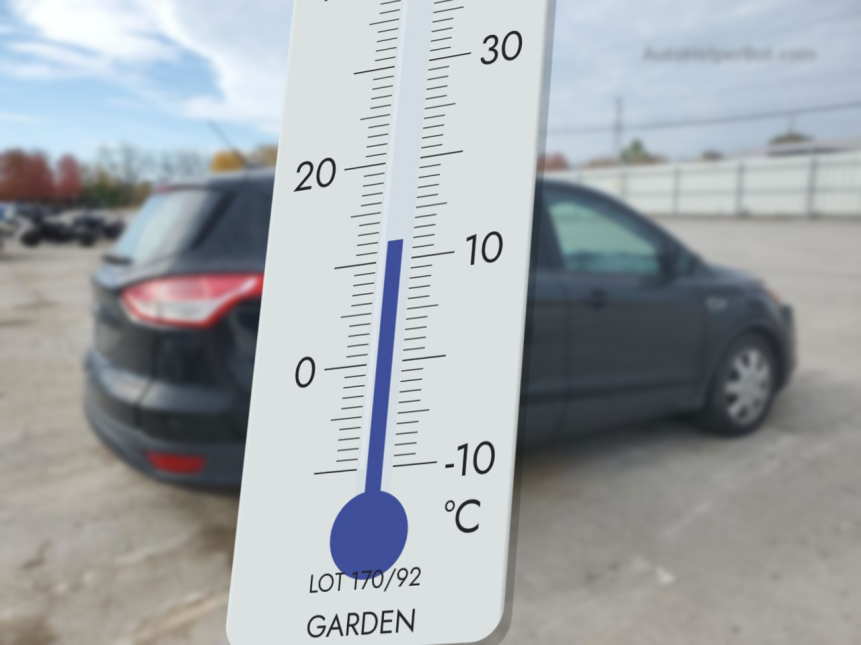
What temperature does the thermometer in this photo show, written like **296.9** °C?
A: **12** °C
